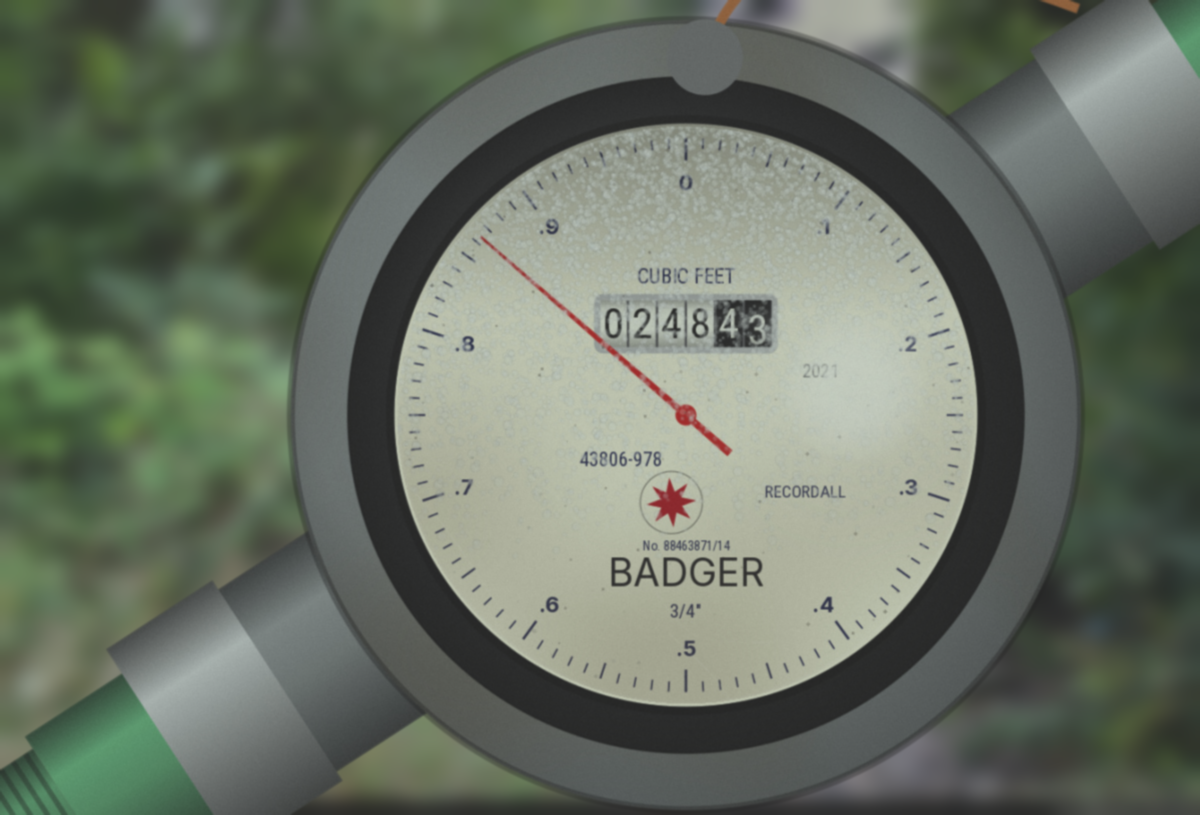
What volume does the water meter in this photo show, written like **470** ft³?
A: **24842.86** ft³
